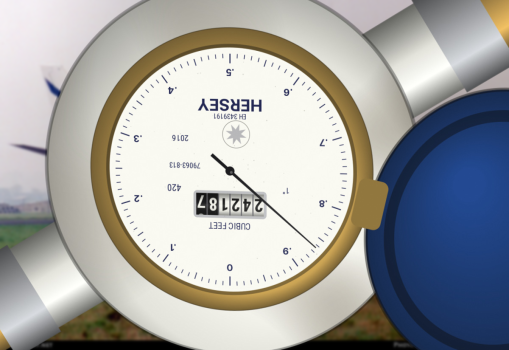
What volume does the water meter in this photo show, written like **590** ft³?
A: **242186.86** ft³
